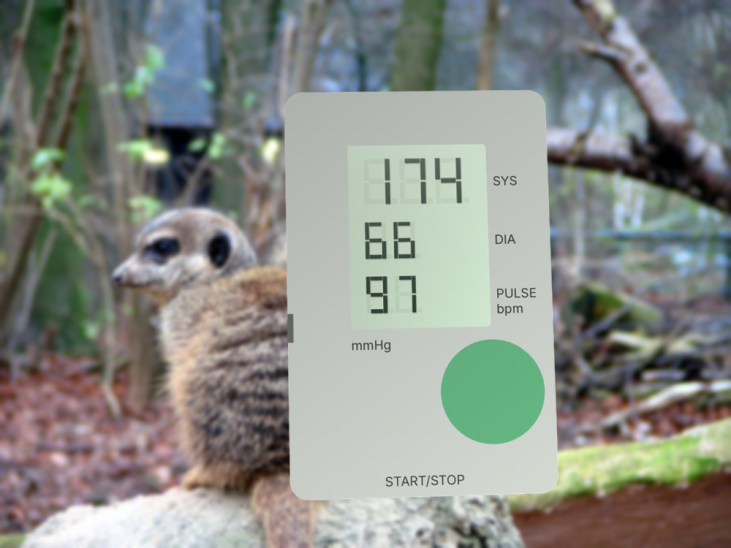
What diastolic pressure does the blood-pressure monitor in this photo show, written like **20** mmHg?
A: **66** mmHg
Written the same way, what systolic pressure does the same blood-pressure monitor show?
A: **174** mmHg
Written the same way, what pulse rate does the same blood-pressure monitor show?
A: **97** bpm
